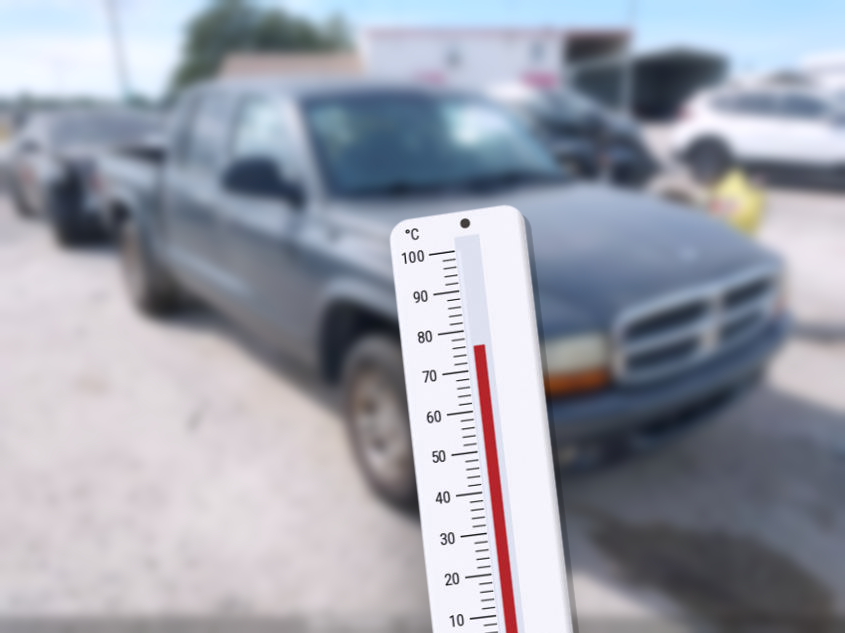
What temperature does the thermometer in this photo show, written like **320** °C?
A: **76** °C
